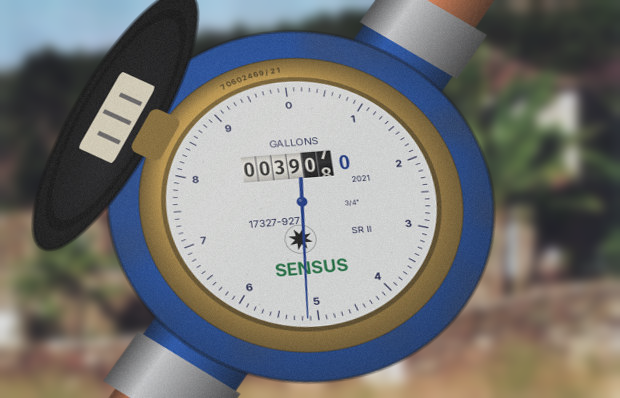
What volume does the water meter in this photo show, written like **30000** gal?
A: **39075.1** gal
